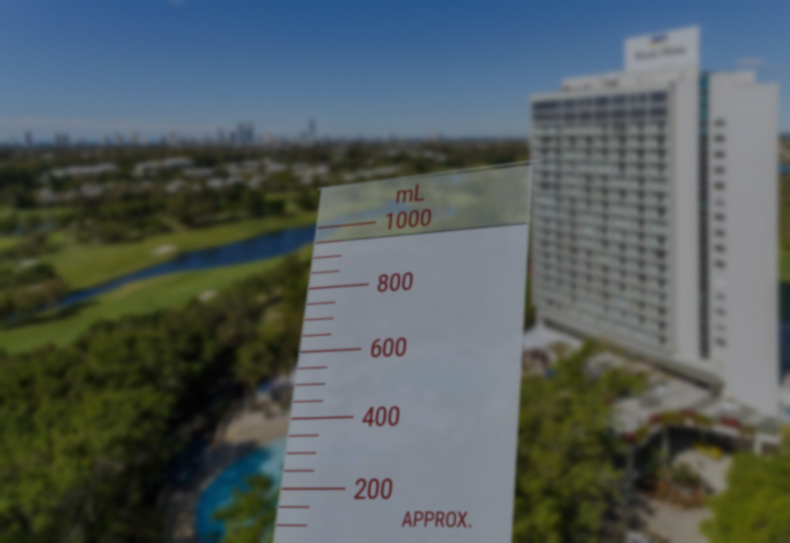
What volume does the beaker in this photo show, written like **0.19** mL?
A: **950** mL
